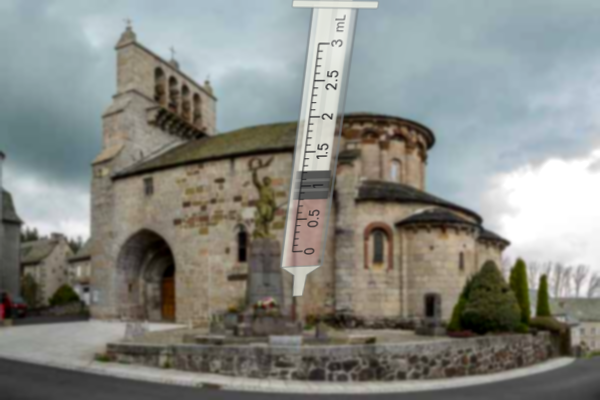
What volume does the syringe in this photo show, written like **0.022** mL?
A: **0.8** mL
